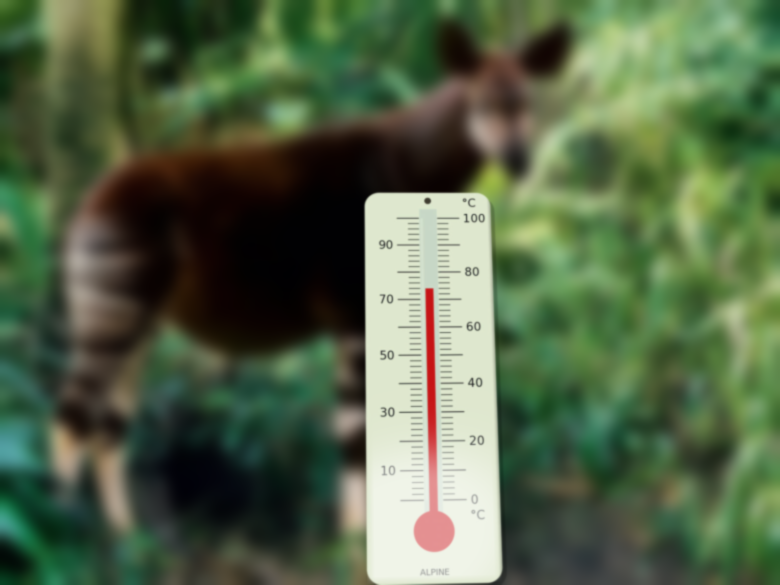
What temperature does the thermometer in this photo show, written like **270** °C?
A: **74** °C
